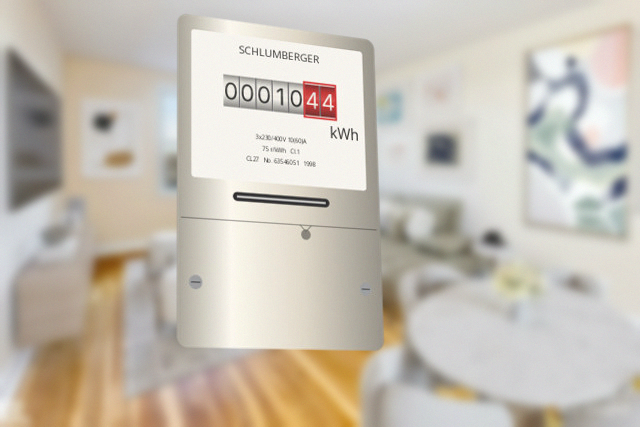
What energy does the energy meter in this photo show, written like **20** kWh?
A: **10.44** kWh
